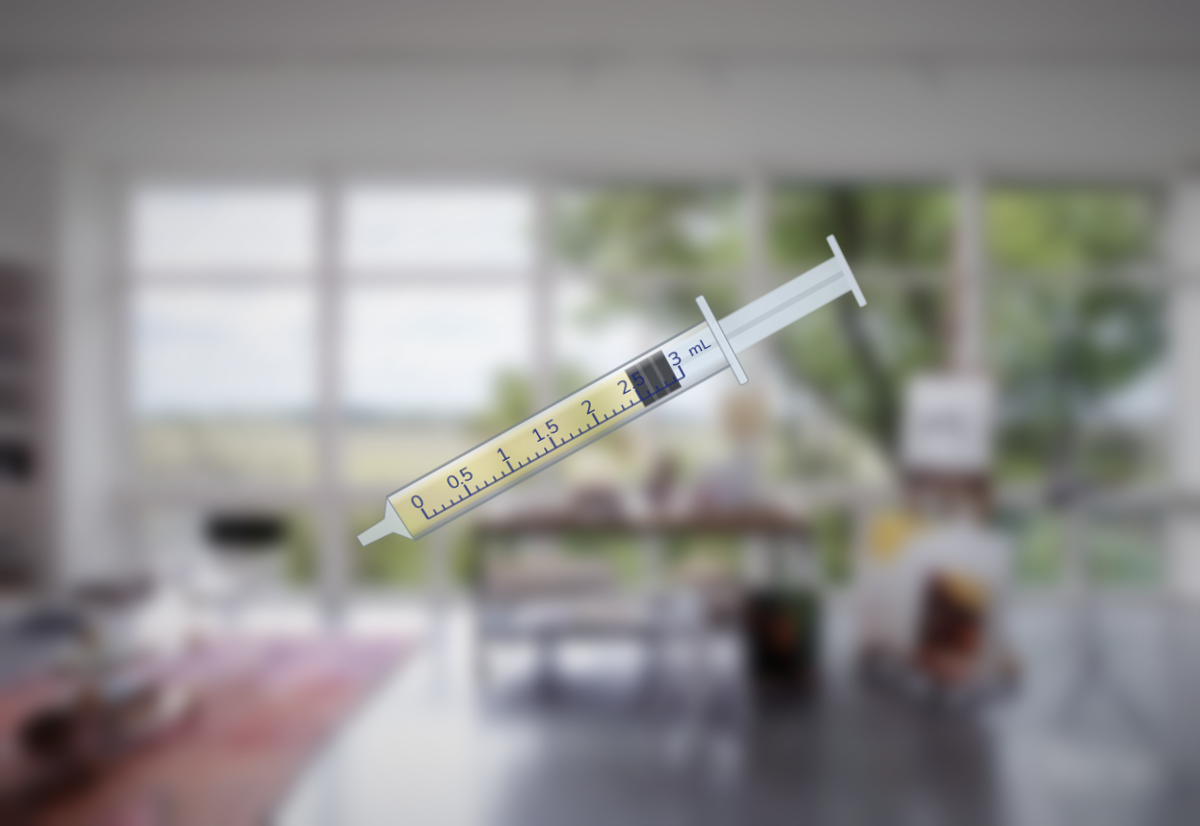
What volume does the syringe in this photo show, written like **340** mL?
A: **2.5** mL
